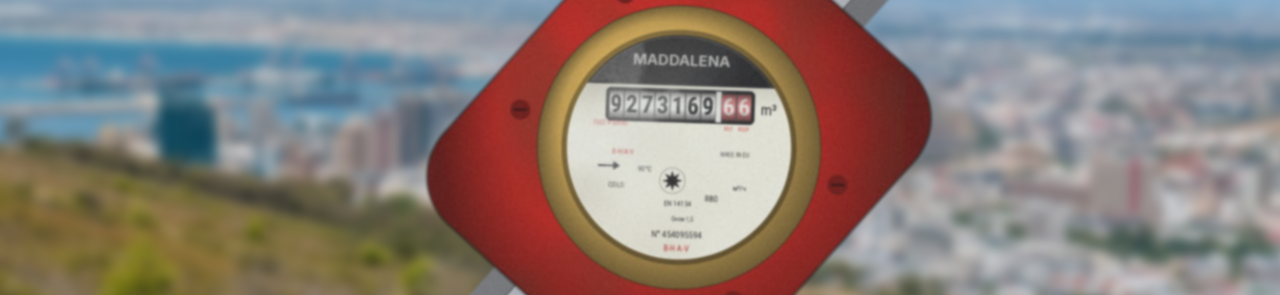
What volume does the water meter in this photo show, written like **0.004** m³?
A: **9273169.66** m³
